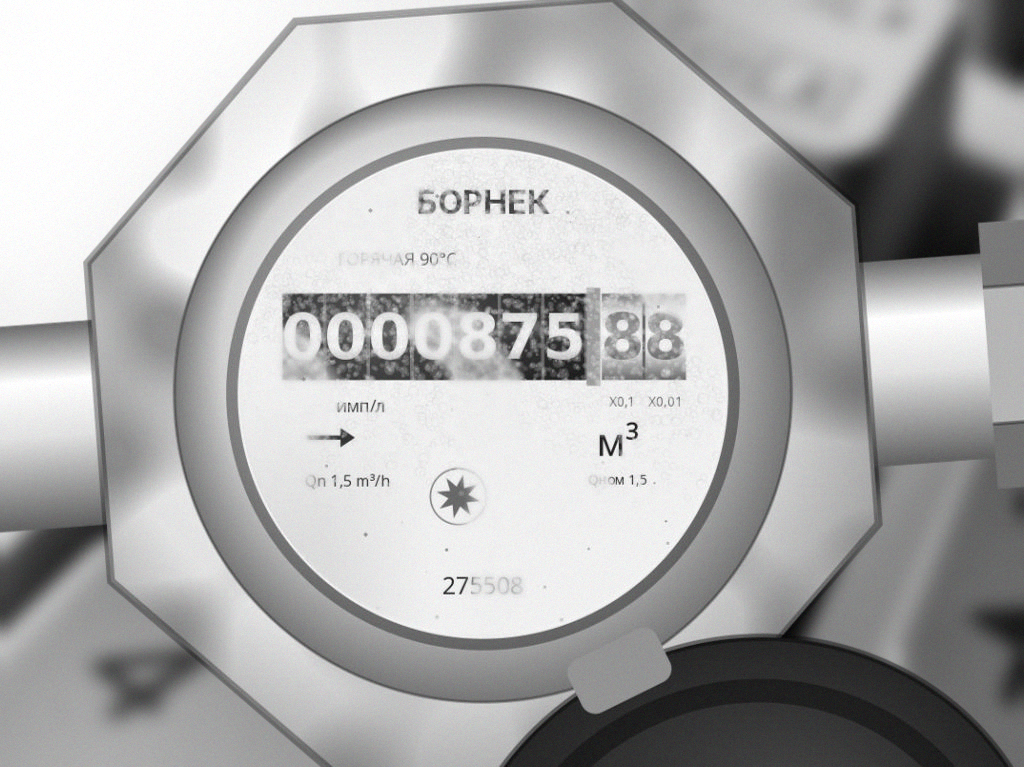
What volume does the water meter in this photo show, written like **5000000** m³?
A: **875.88** m³
